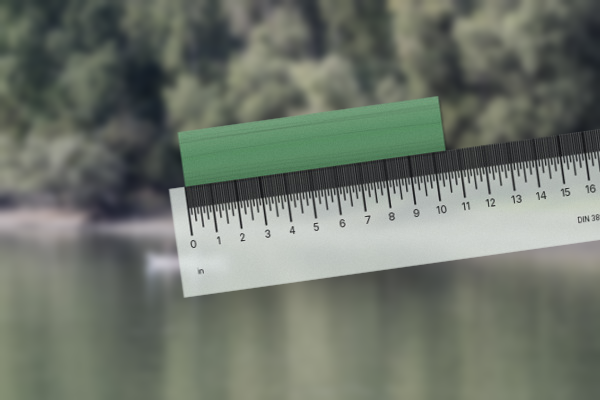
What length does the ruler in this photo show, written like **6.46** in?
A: **10.5** in
